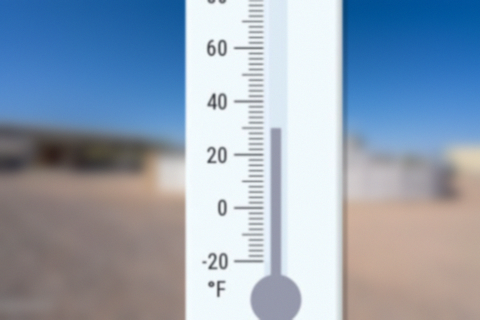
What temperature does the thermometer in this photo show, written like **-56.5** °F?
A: **30** °F
